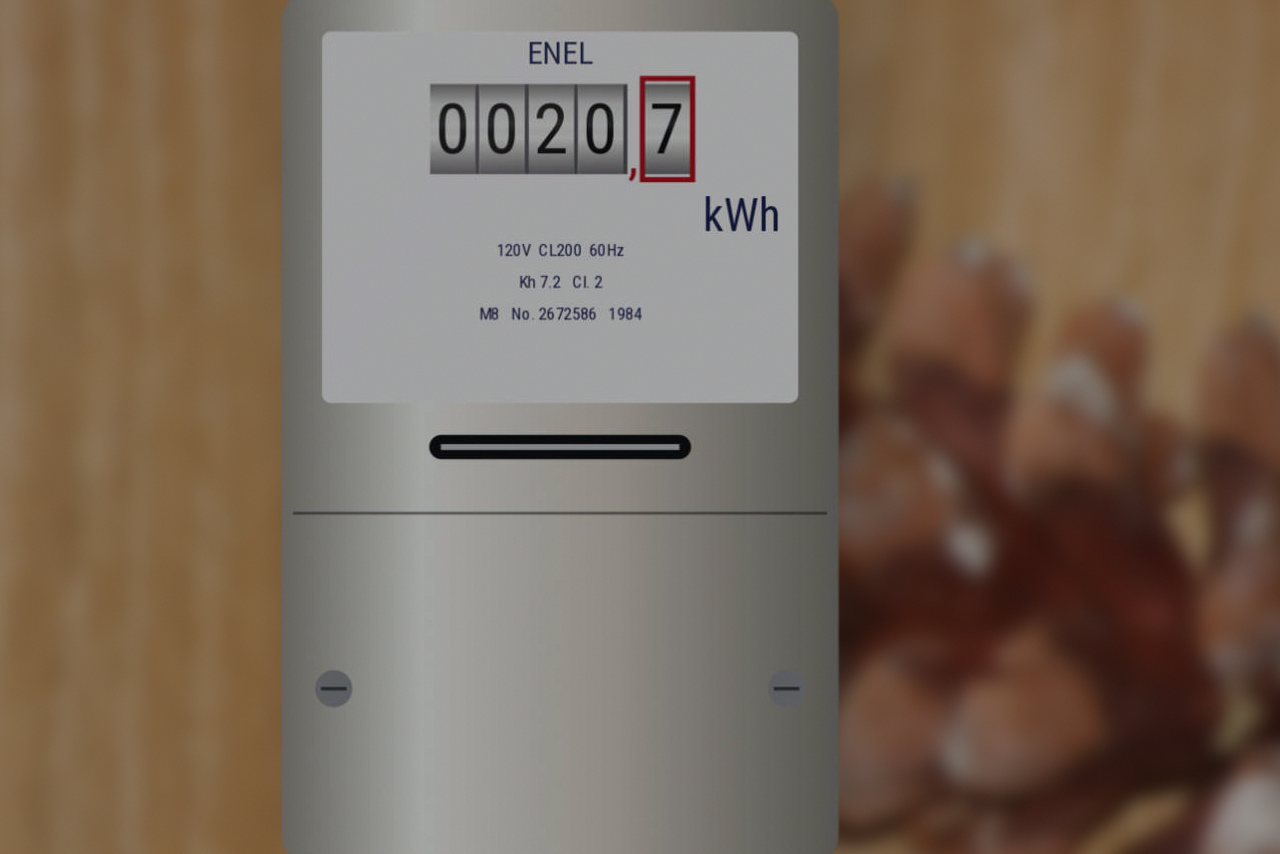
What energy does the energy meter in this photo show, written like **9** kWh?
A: **20.7** kWh
